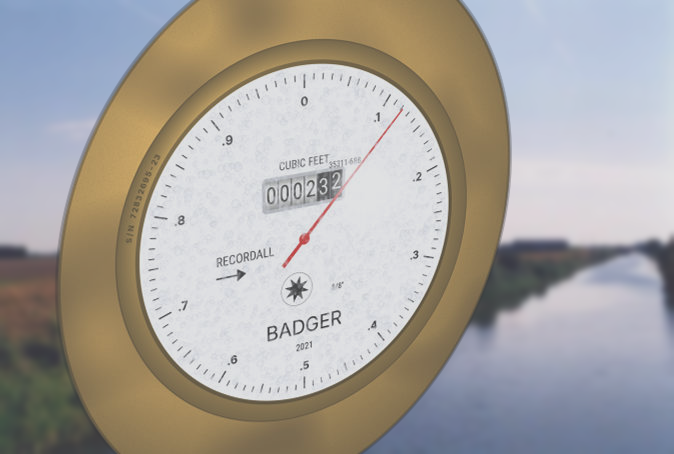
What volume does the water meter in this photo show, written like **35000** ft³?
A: **232.12** ft³
